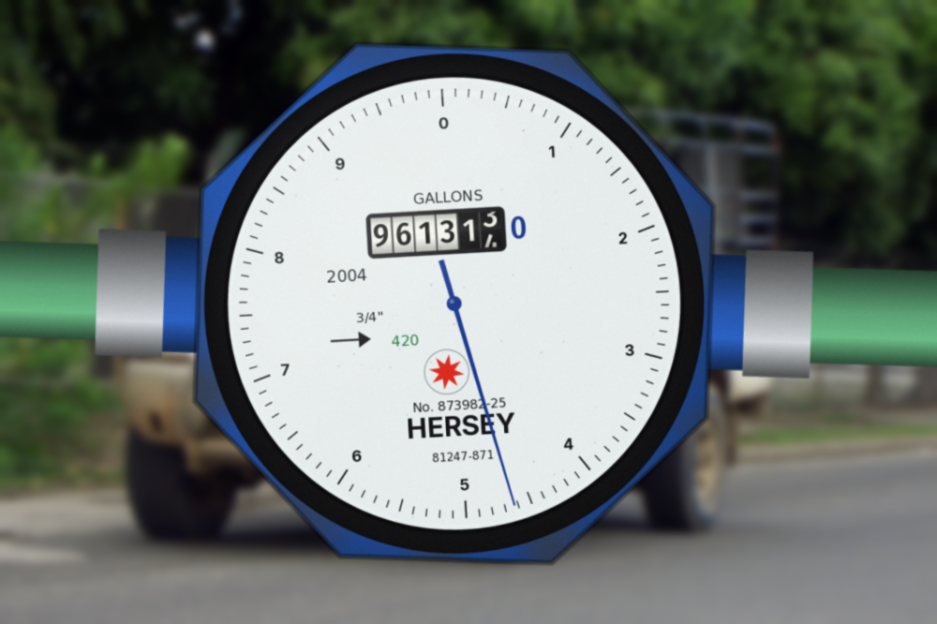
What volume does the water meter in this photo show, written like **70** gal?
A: **9613134.6** gal
